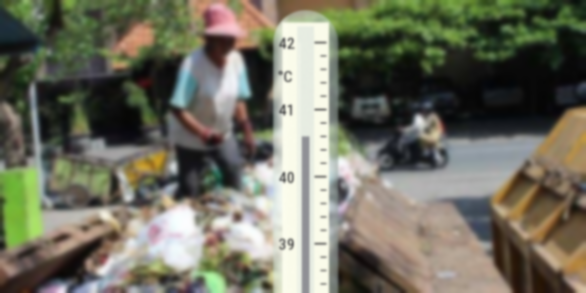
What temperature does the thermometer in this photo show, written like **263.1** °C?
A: **40.6** °C
